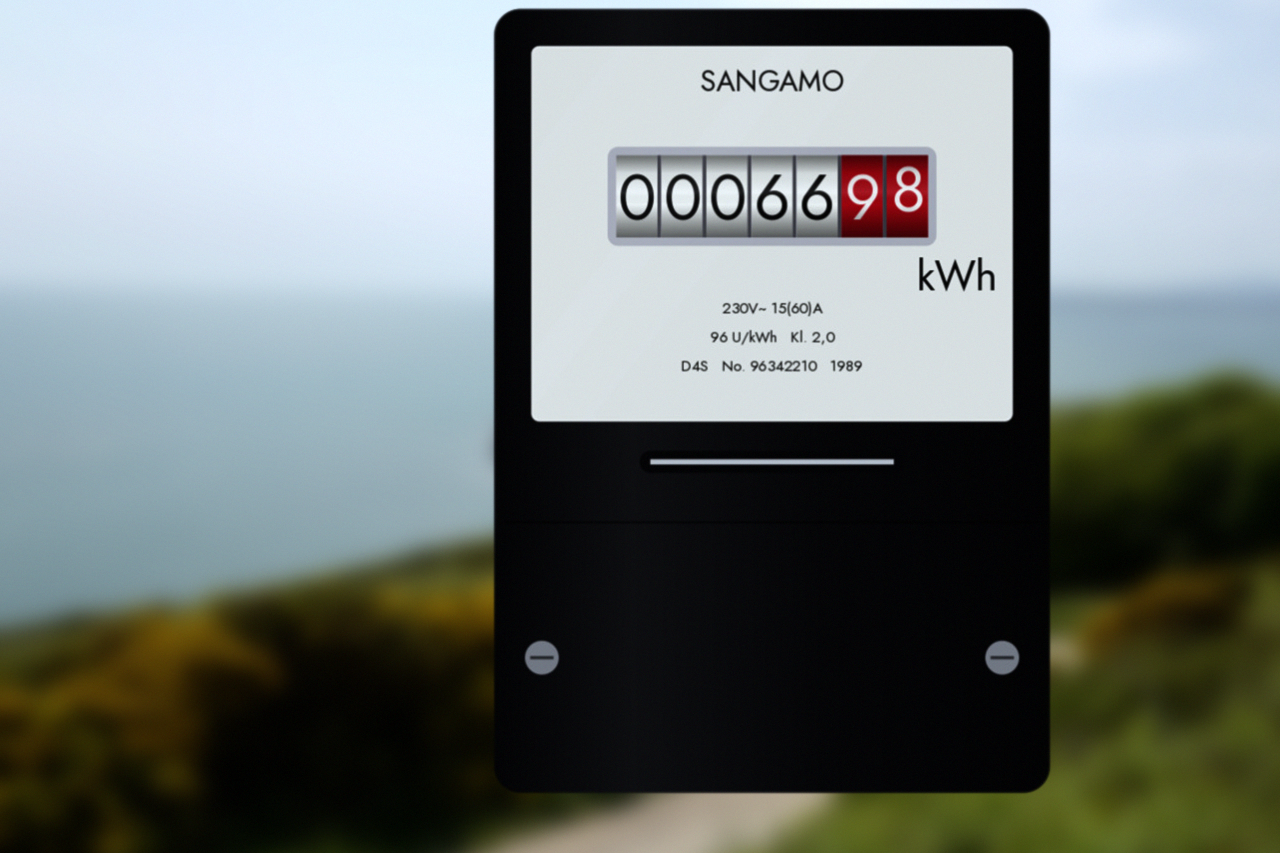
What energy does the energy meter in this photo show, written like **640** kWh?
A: **66.98** kWh
